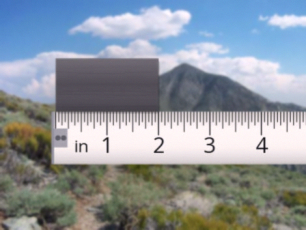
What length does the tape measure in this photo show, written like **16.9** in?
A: **2** in
